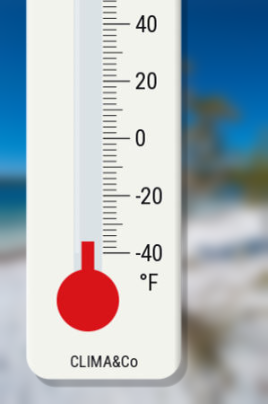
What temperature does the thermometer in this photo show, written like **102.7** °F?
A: **-36** °F
